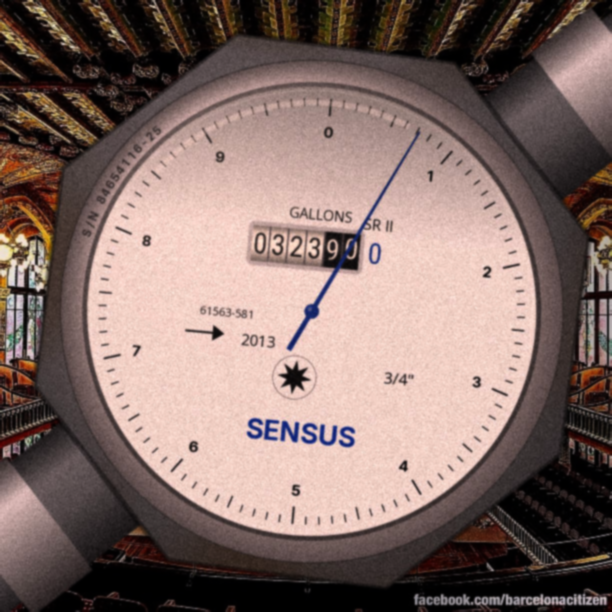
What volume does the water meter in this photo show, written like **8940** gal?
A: **323900.7** gal
